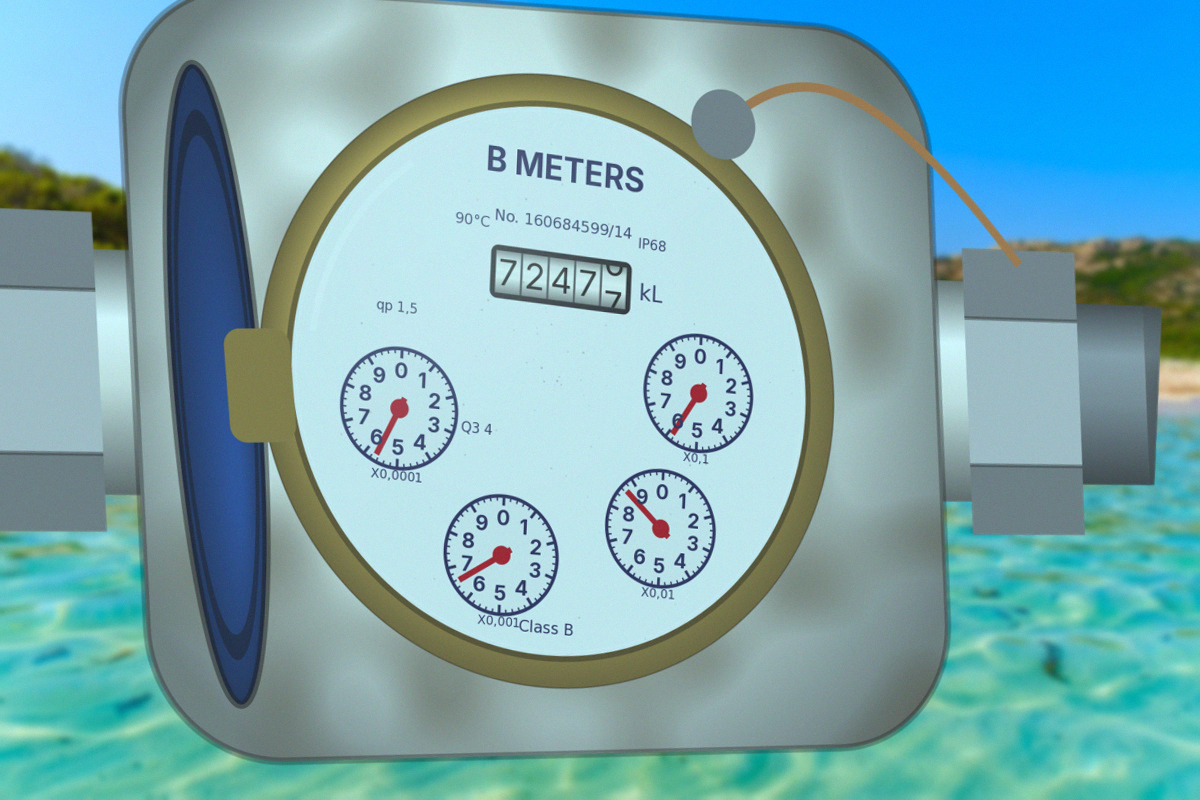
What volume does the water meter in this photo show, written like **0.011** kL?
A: **72476.5865** kL
